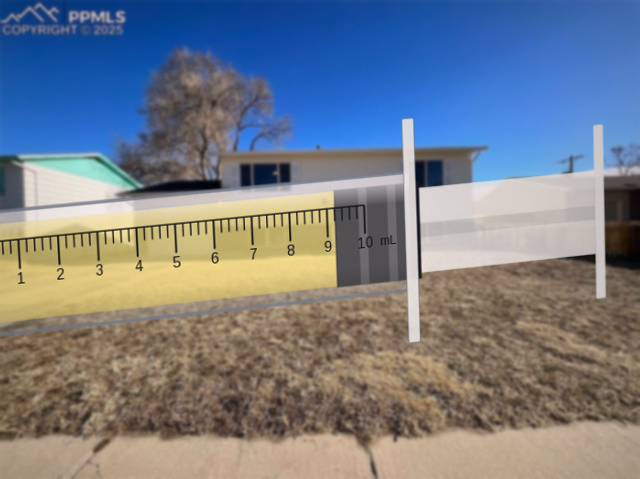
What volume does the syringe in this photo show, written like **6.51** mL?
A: **9.2** mL
